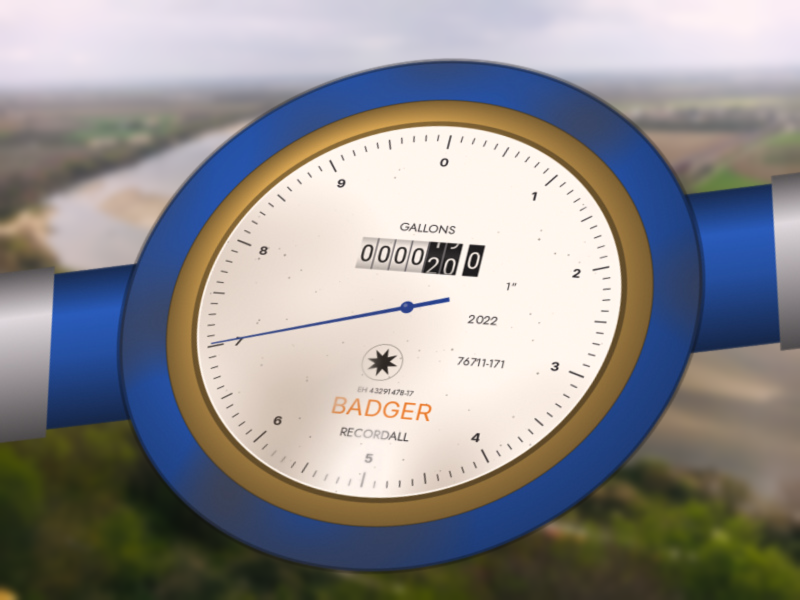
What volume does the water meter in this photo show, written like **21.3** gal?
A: **197.0** gal
